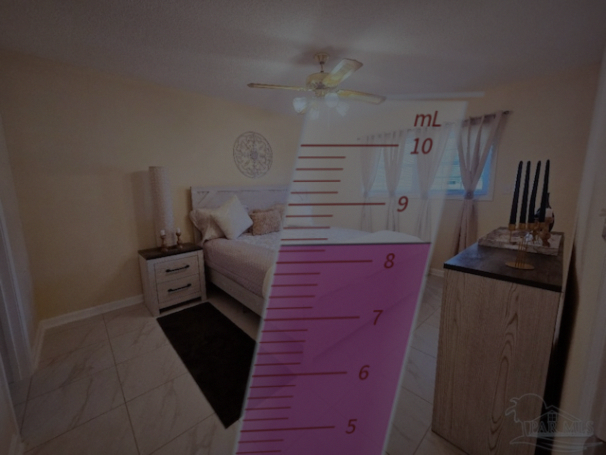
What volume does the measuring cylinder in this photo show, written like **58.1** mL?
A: **8.3** mL
